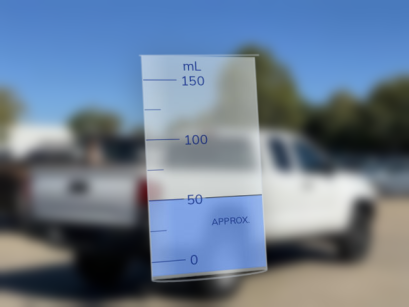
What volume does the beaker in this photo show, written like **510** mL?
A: **50** mL
